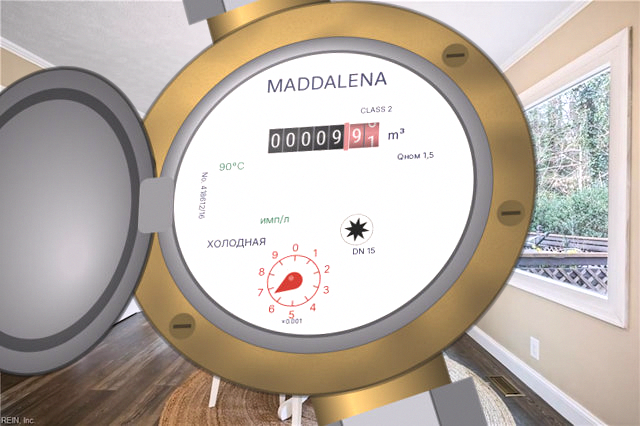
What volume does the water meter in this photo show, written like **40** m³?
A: **9.906** m³
